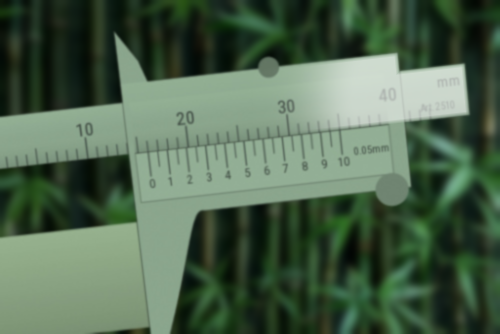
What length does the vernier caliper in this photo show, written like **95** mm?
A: **16.0** mm
